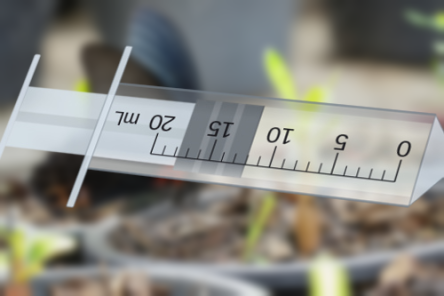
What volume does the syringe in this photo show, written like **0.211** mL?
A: **12** mL
